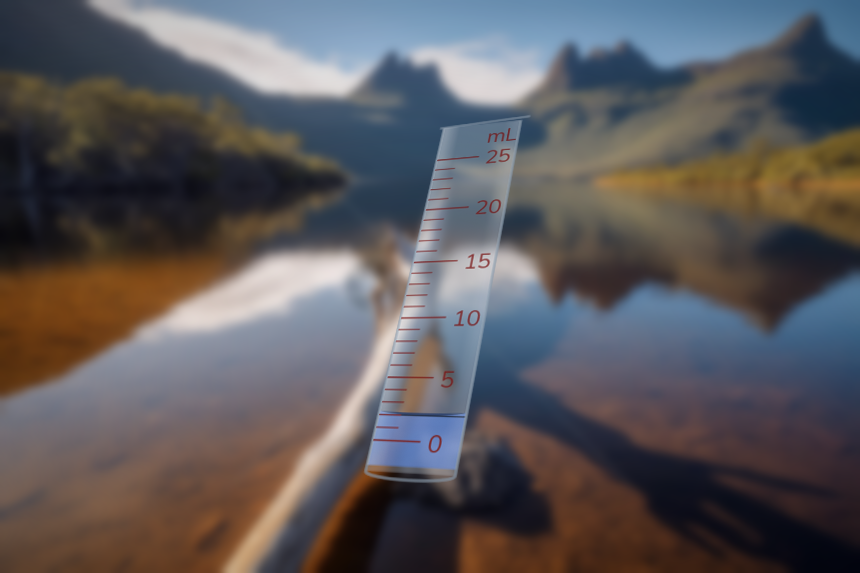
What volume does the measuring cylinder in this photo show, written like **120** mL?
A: **2** mL
